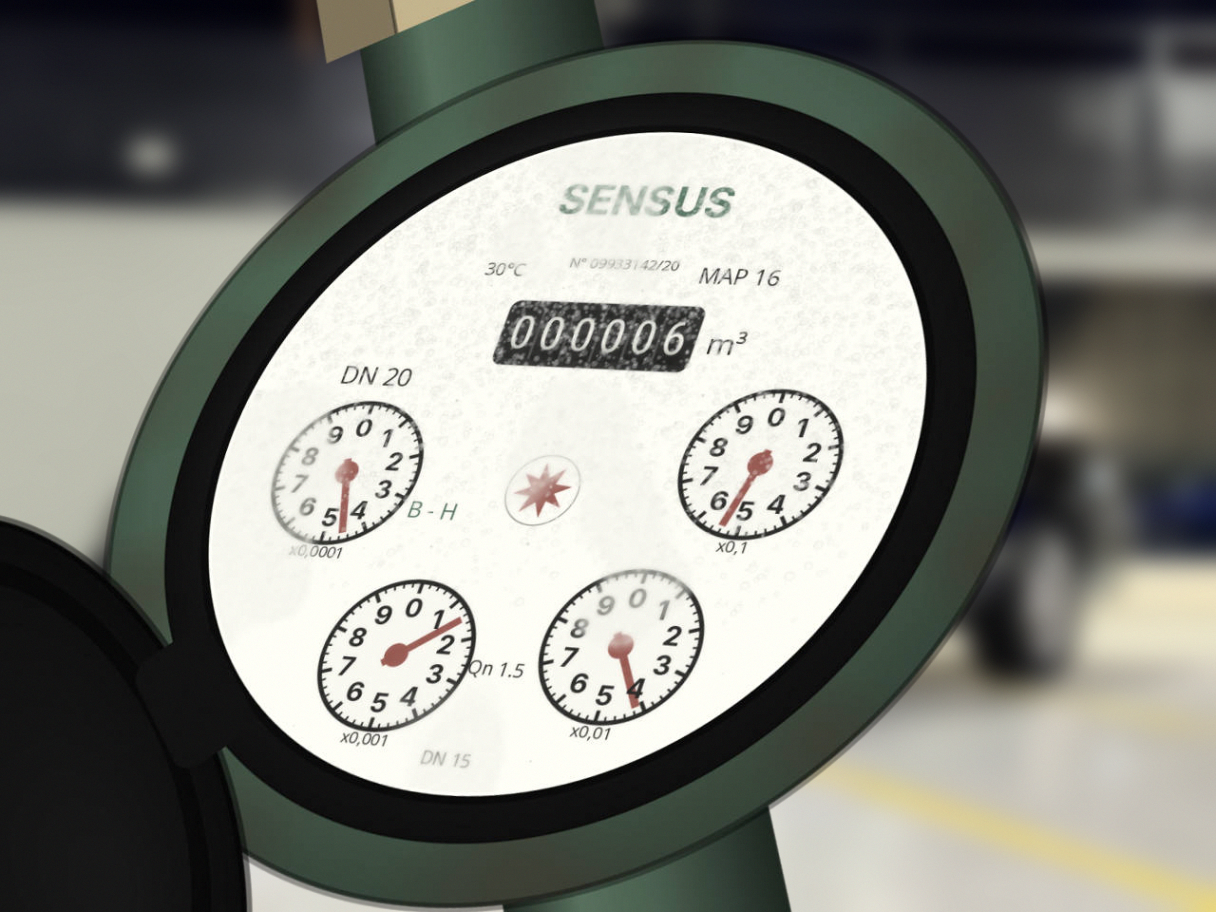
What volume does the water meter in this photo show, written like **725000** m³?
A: **6.5414** m³
